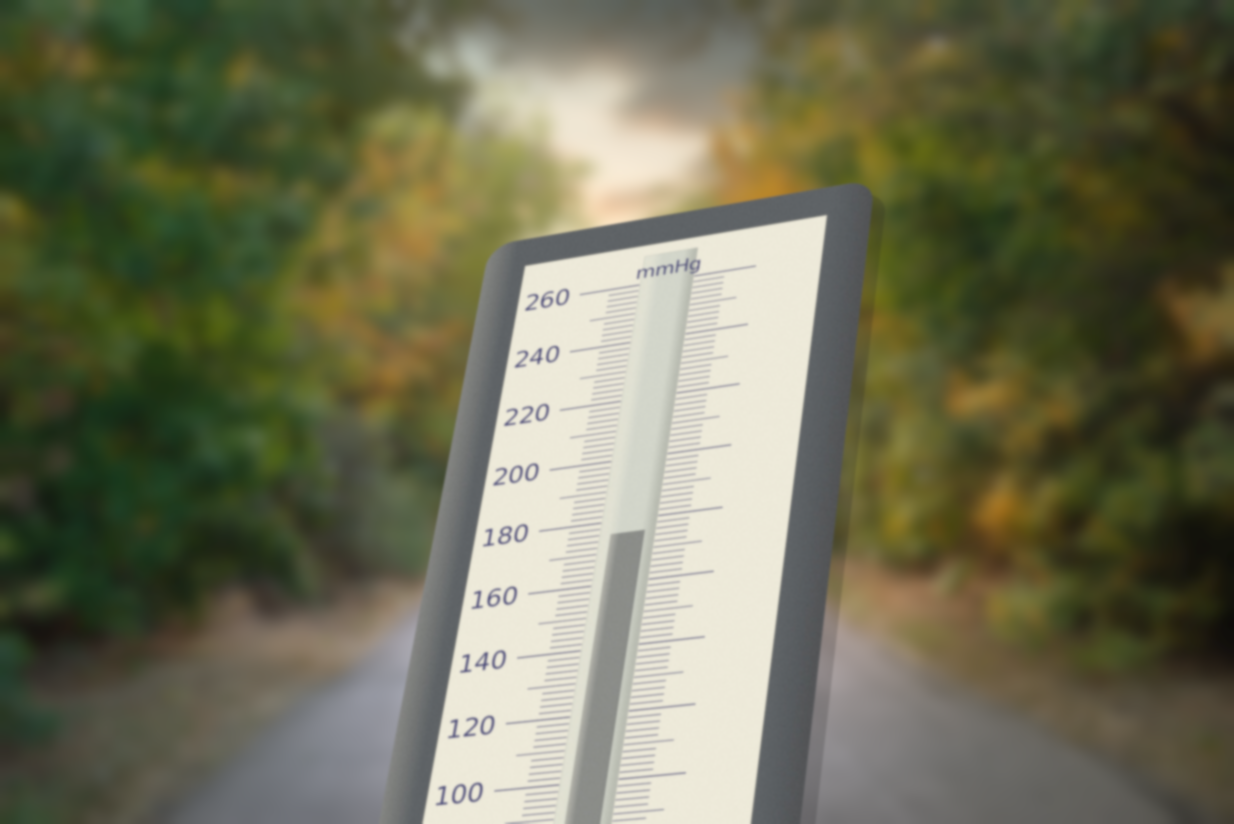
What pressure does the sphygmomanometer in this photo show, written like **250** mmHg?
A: **176** mmHg
